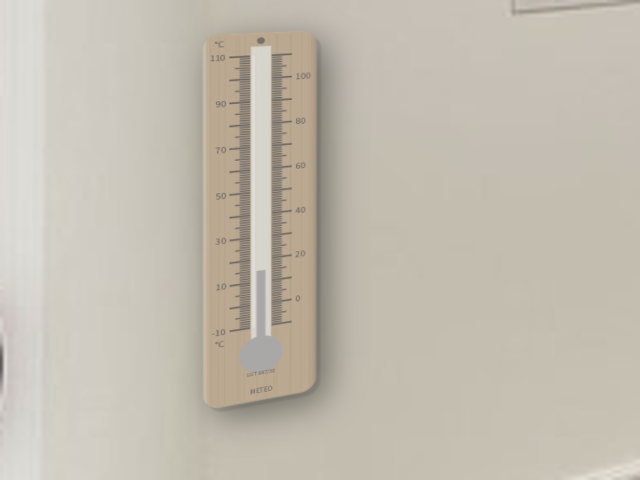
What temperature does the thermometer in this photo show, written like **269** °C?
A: **15** °C
